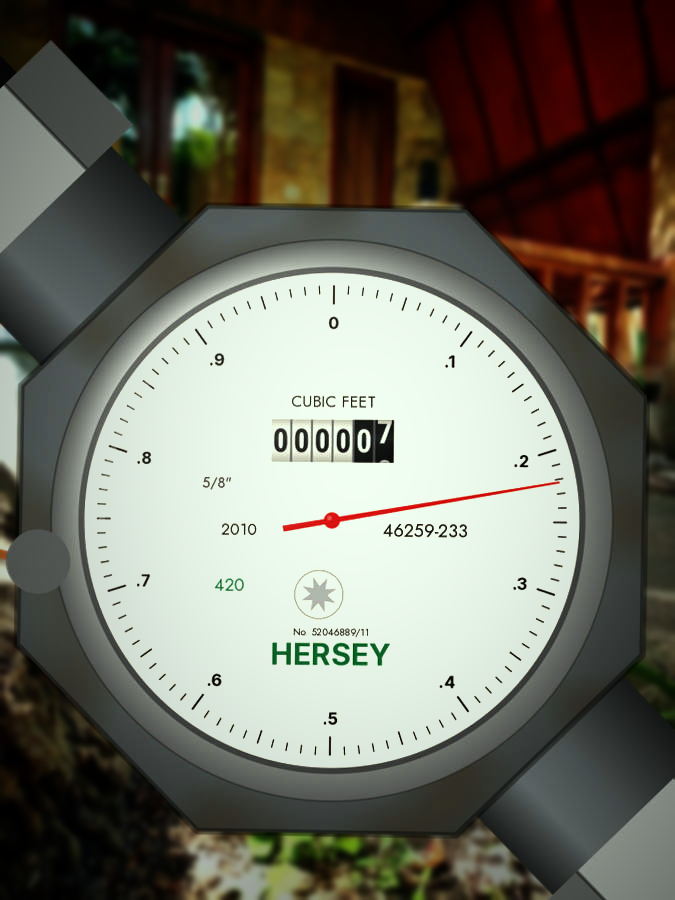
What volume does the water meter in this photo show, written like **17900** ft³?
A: **7.22** ft³
